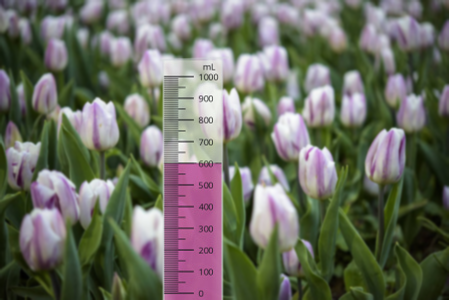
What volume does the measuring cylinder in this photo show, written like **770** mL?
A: **600** mL
